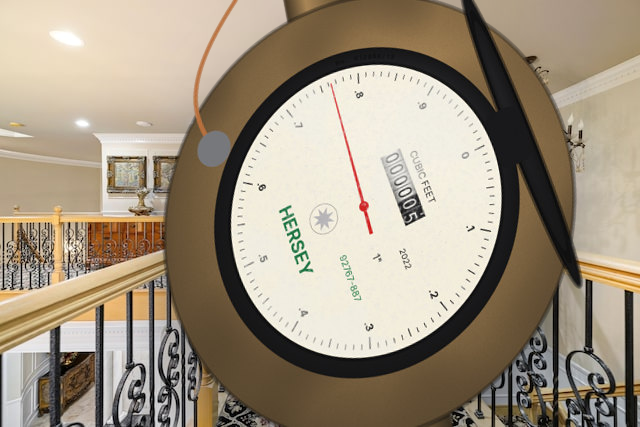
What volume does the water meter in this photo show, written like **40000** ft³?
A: **4.76** ft³
